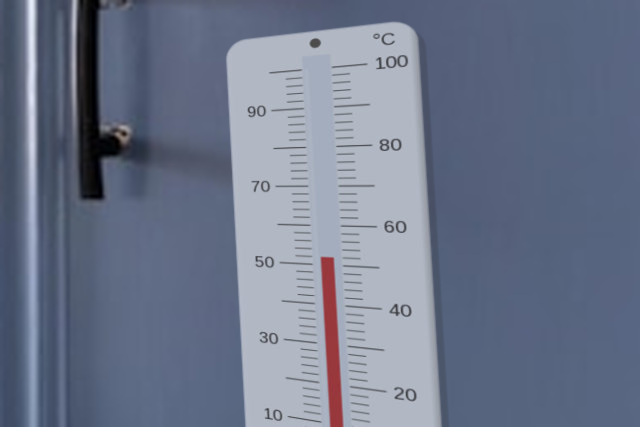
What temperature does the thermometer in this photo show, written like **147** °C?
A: **52** °C
